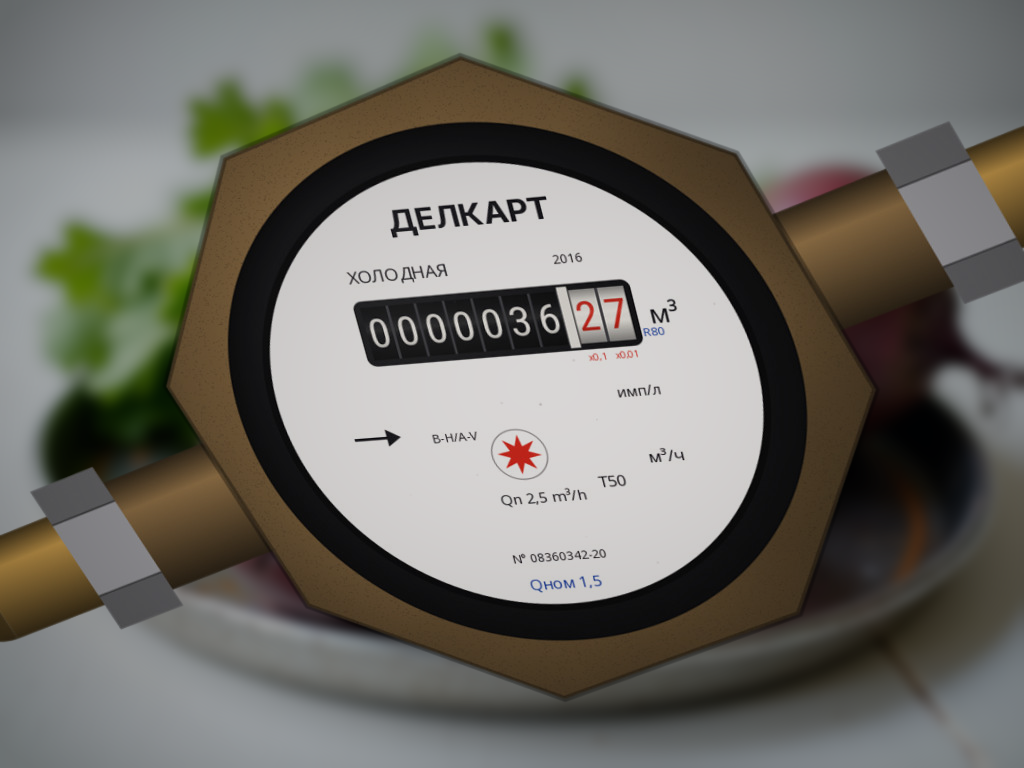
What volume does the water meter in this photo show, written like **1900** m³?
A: **36.27** m³
